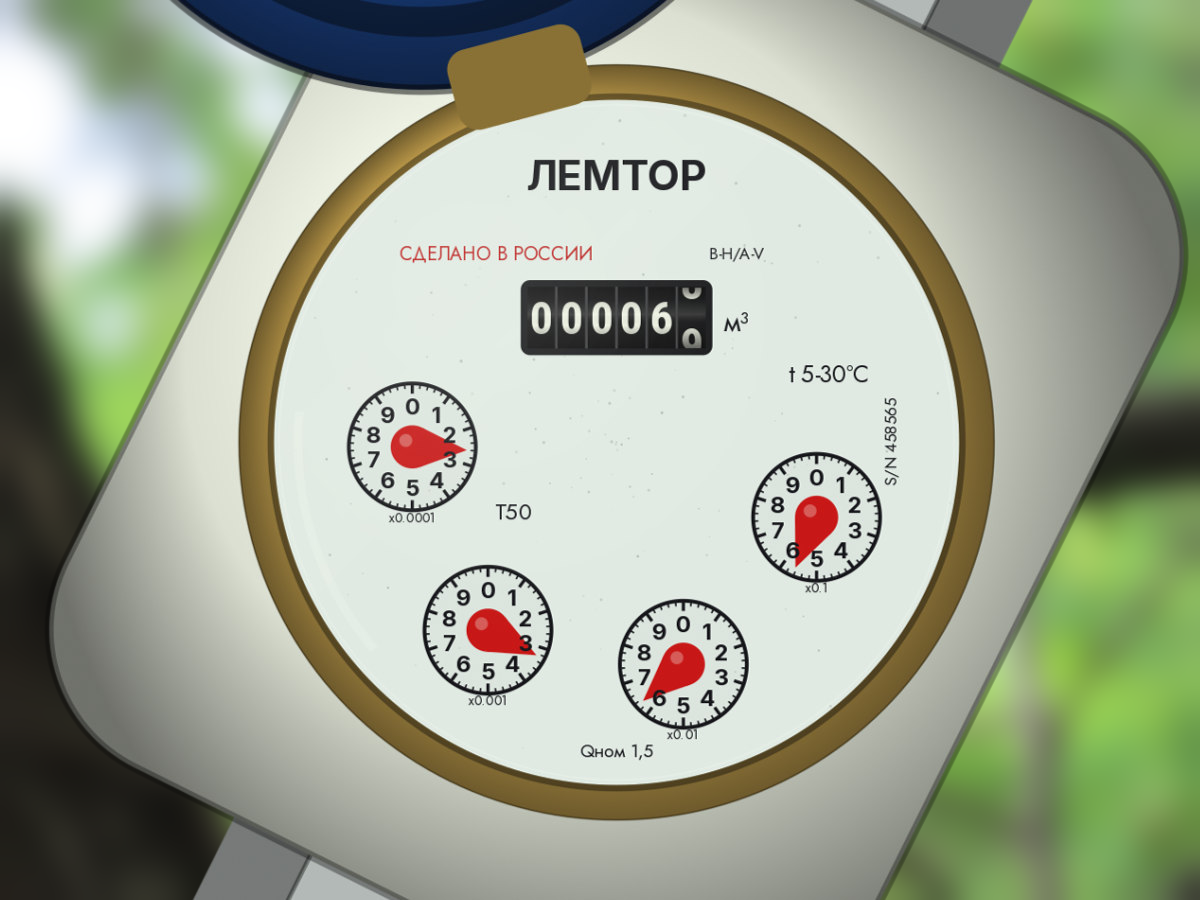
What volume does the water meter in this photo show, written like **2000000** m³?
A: **68.5632** m³
